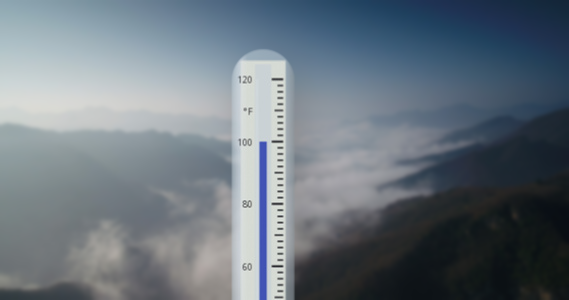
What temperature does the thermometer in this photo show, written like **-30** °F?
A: **100** °F
